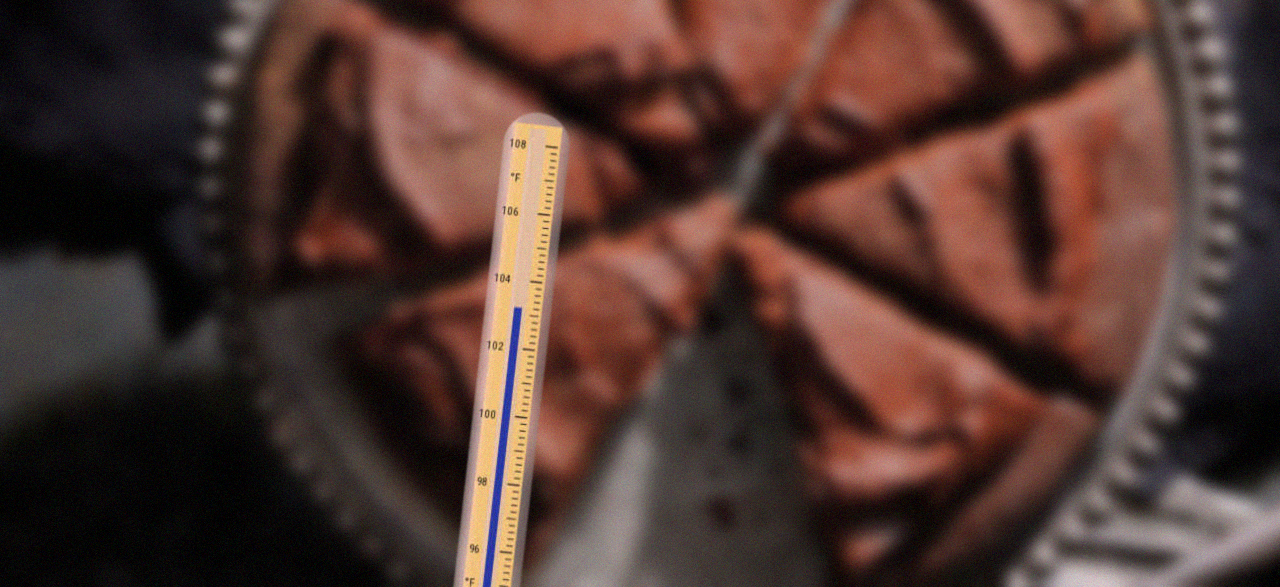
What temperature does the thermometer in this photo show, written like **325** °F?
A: **103.2** °F
